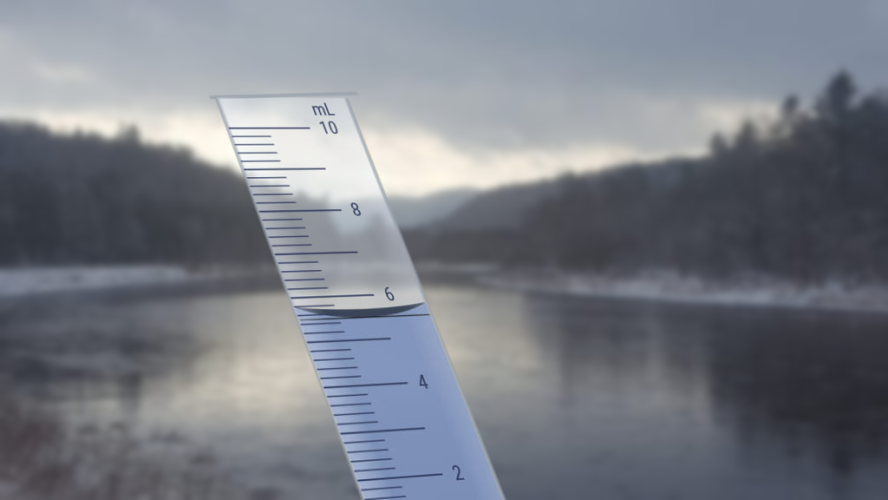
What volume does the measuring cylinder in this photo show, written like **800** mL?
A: **5.5** mL
